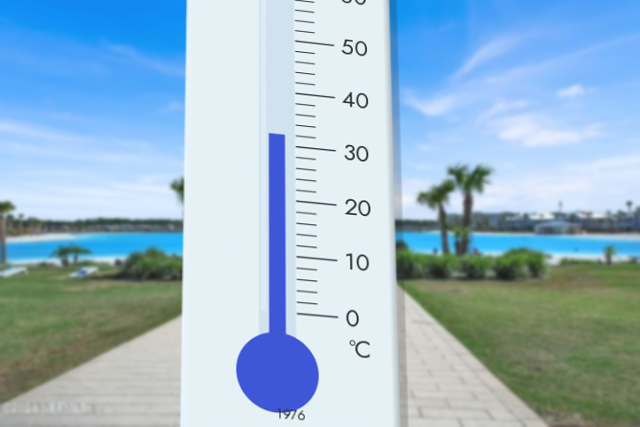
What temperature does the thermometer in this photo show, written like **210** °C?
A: **32** °C
